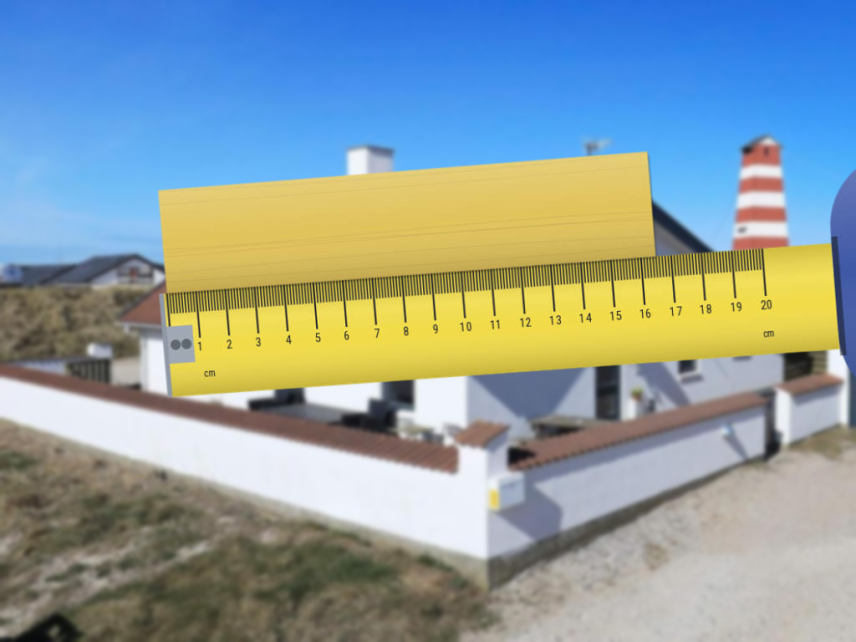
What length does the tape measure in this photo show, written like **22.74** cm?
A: **16.5** cm
